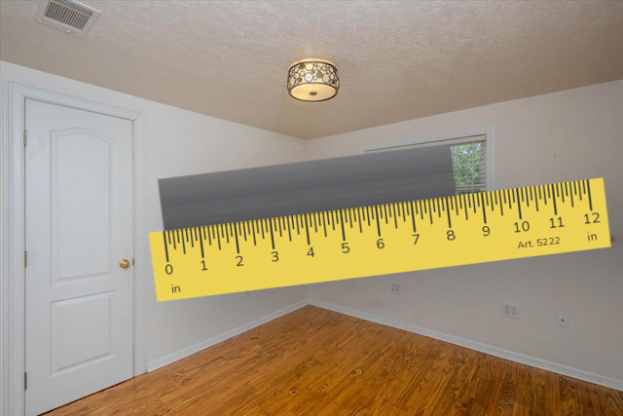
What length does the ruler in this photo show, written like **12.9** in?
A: **8.25** in
